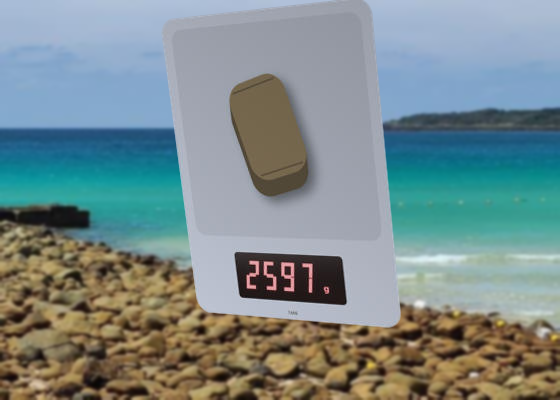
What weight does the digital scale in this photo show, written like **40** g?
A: **2597** g
